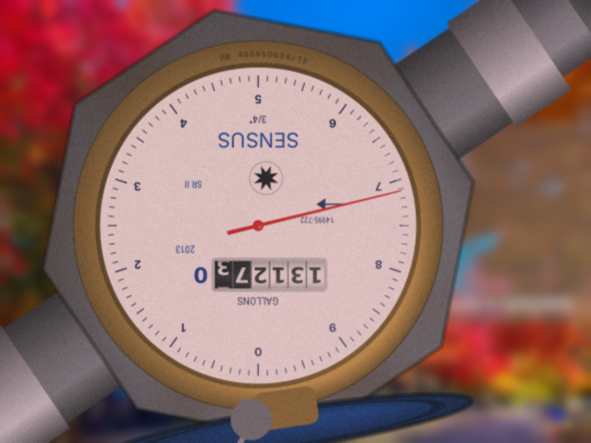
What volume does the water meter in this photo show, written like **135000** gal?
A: **1312727.1** gal
